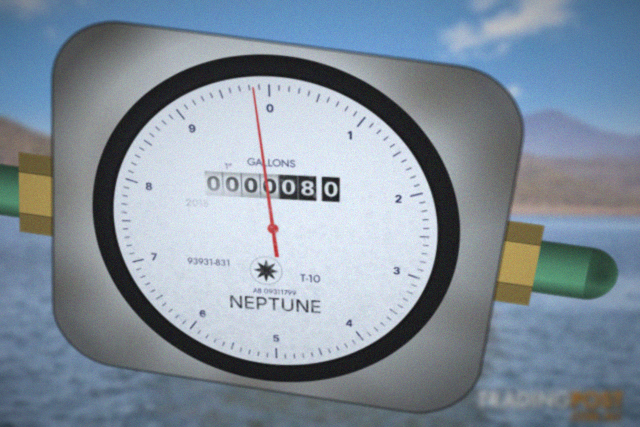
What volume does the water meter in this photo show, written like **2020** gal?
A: **79.8** gal
